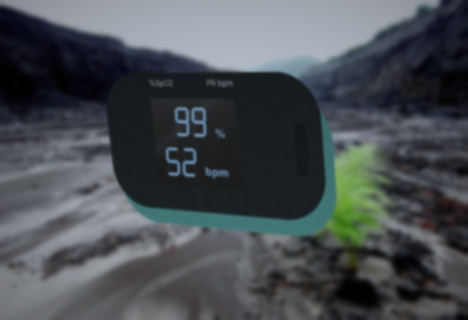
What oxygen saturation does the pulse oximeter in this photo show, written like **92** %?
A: **99** %
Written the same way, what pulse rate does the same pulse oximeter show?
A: **52** bpm
